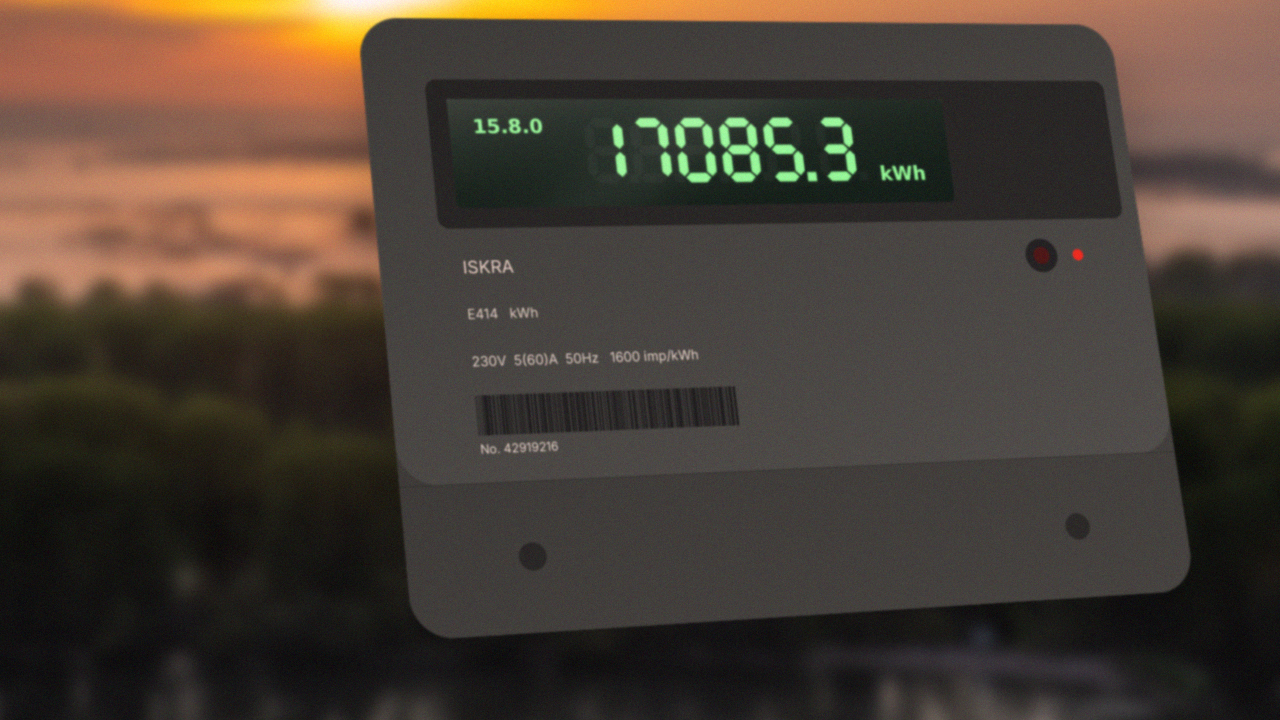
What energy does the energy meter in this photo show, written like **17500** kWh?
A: **17085.3** kWh
